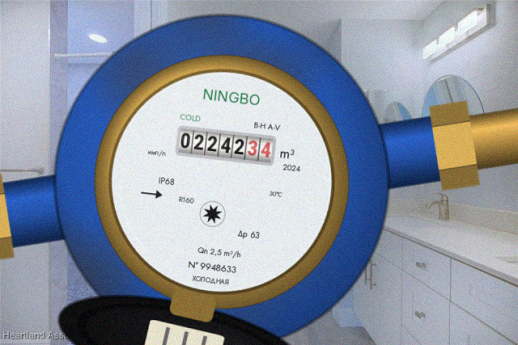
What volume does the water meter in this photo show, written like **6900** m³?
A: **2242.34** m³
